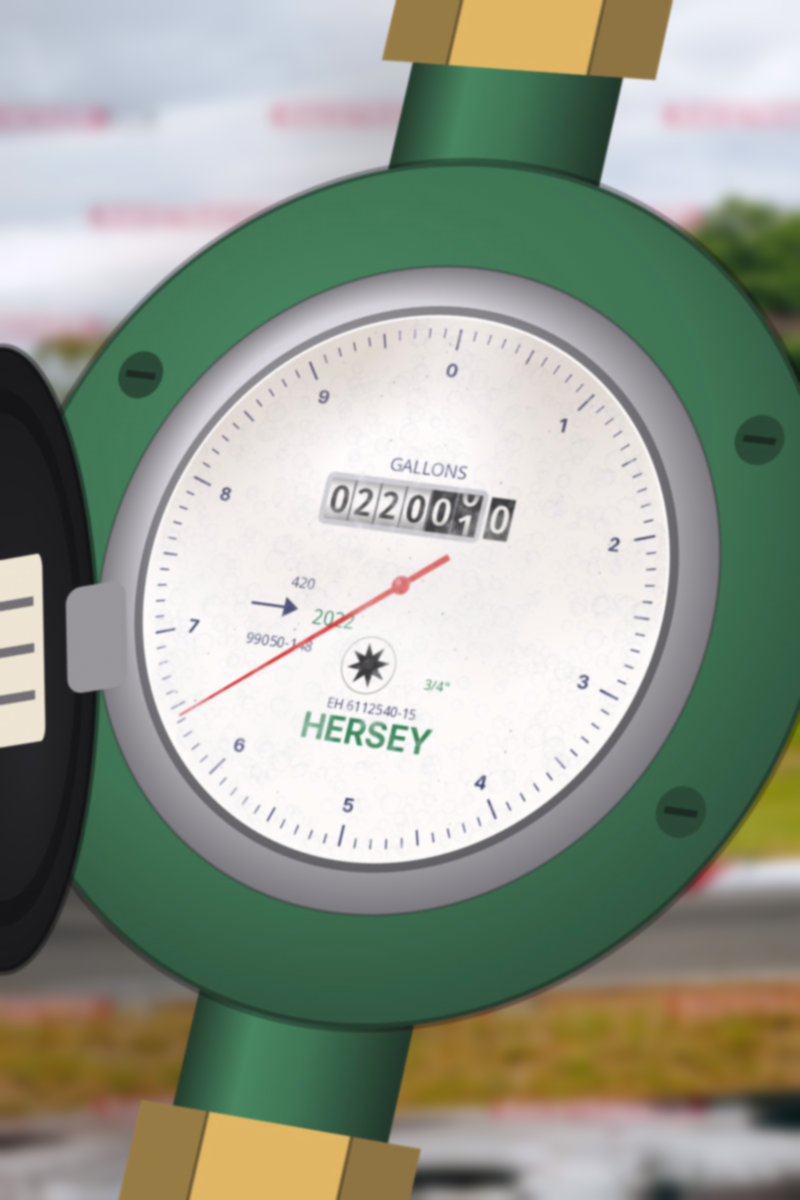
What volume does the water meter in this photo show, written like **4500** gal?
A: **220006.4** gal
